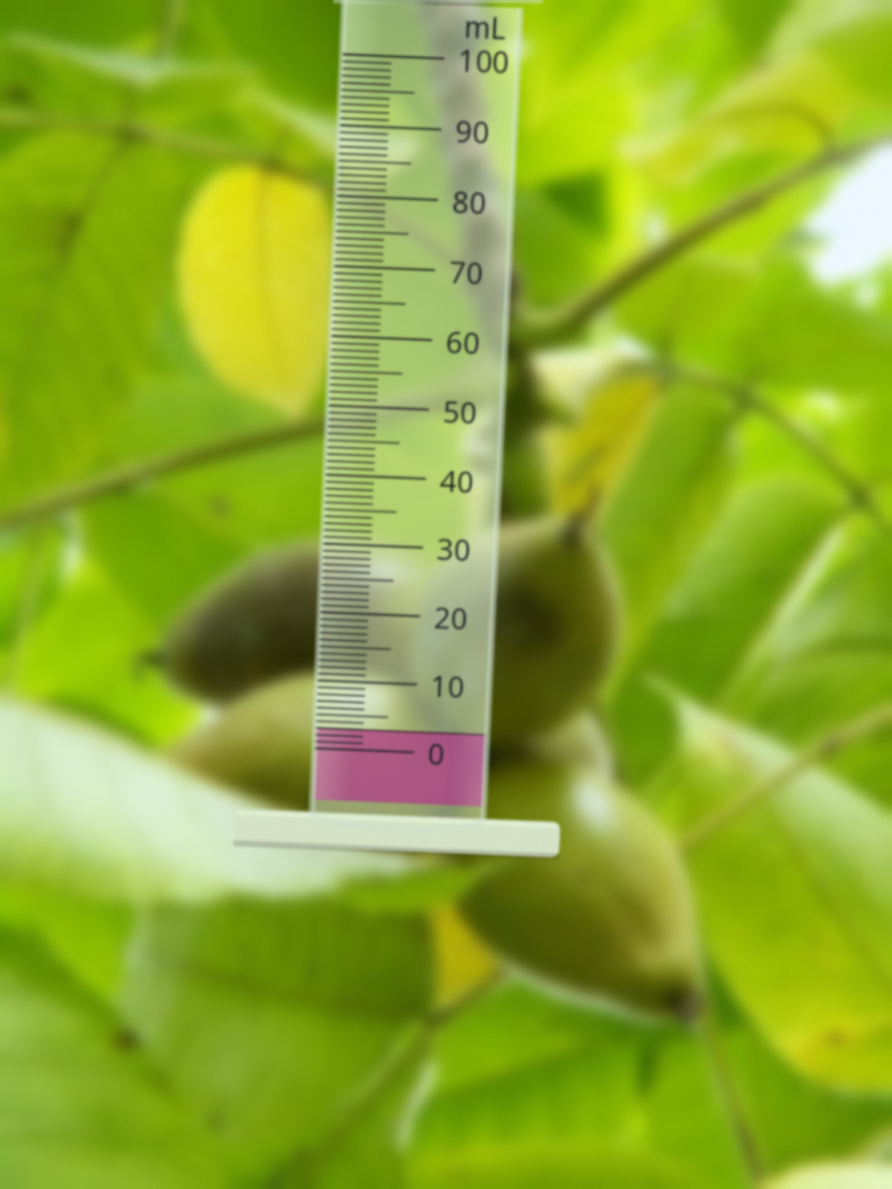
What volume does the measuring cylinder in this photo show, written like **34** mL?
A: **3** mL
